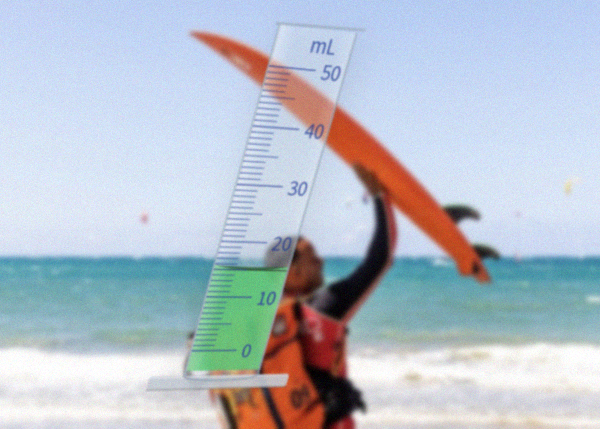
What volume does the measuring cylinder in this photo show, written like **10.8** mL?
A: **15** mL
